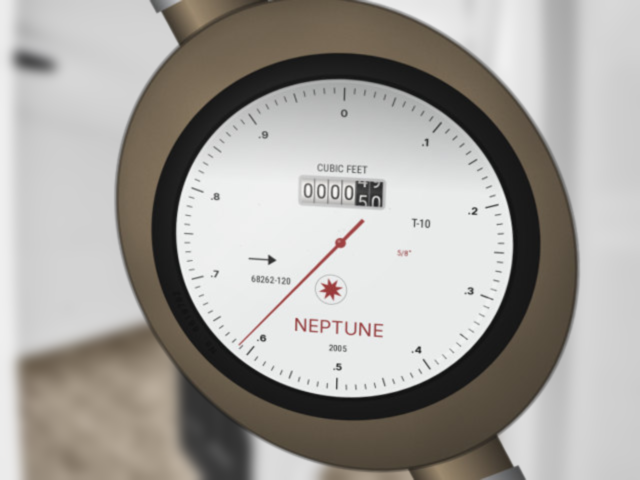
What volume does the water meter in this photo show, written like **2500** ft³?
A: **49.61** ft³
